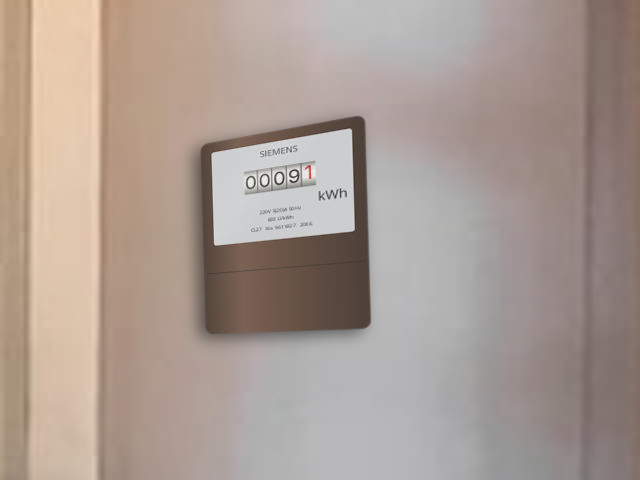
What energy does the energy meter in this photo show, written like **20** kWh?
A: **9.1** kWh
